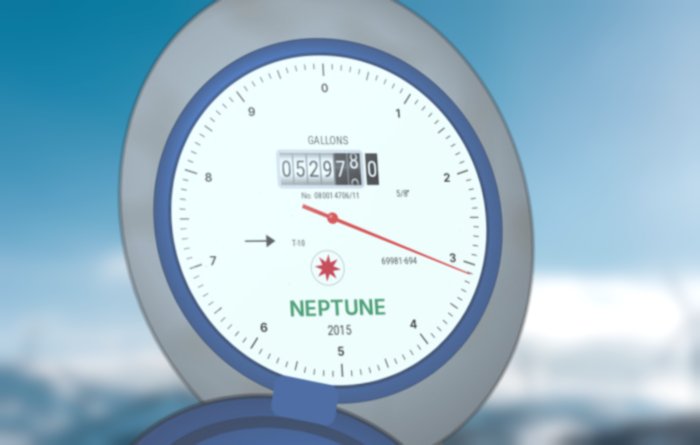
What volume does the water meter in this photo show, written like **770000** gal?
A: **529783.1** gal
